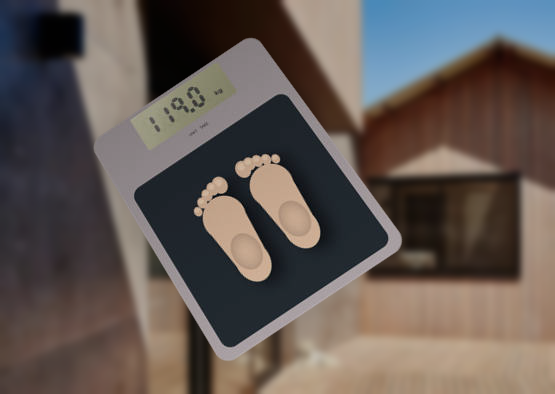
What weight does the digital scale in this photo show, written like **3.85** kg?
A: **119.0** kg
